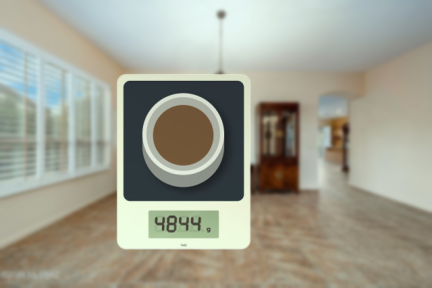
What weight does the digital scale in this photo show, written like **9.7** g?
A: **4844** g
